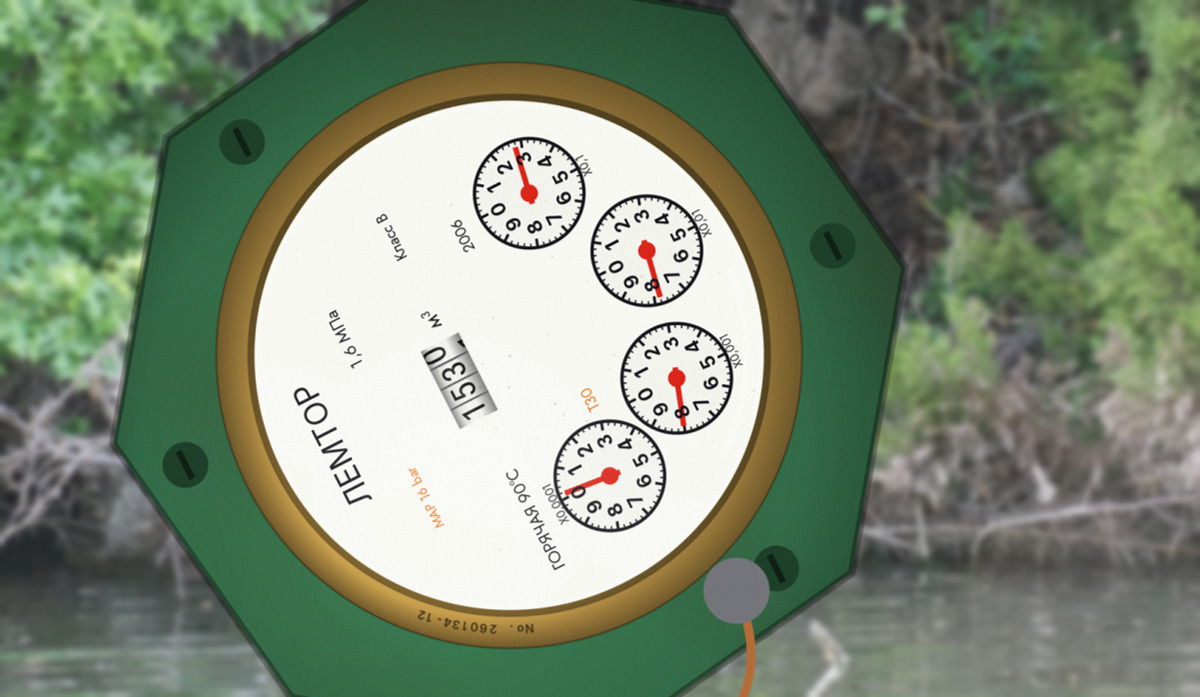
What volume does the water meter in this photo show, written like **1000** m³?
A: **1530.2780** m³
